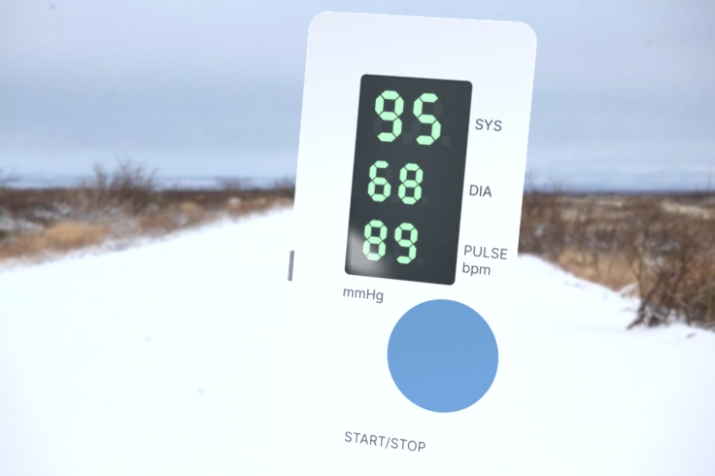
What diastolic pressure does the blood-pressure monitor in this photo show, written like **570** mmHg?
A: **68** mmHg
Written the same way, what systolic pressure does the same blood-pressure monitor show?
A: **95** mmHg
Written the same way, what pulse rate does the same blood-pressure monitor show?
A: **89** bpm
